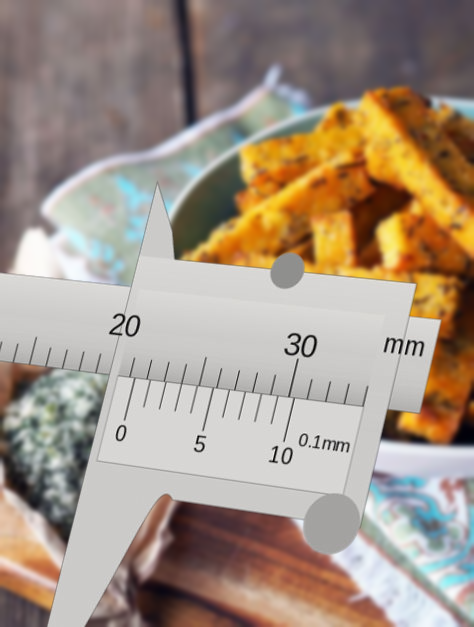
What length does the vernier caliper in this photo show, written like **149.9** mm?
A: **21.3** mm
